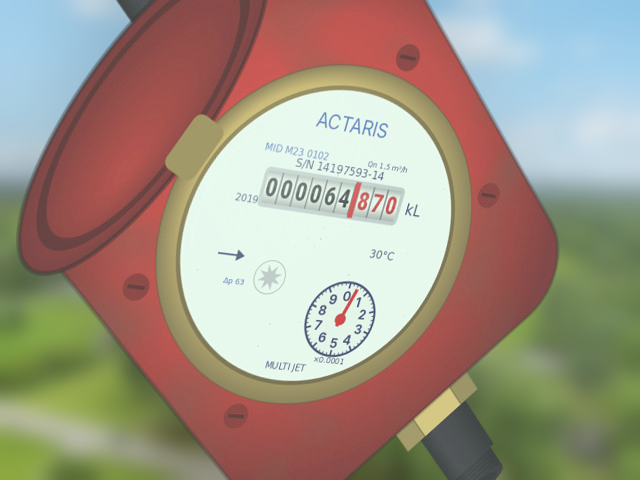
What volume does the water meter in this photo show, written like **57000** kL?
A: **64.8700** kL
